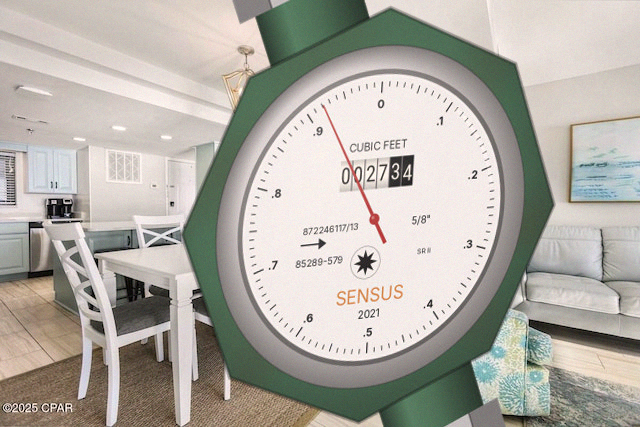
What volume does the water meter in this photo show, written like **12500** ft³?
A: **2733.92** ft³
